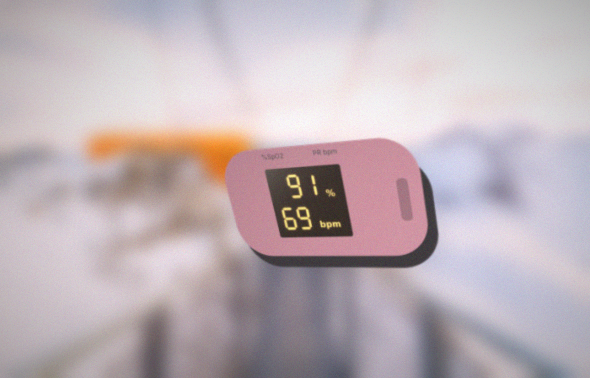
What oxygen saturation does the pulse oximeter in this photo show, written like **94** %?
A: **91** %
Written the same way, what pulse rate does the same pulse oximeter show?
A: **69** bpm
